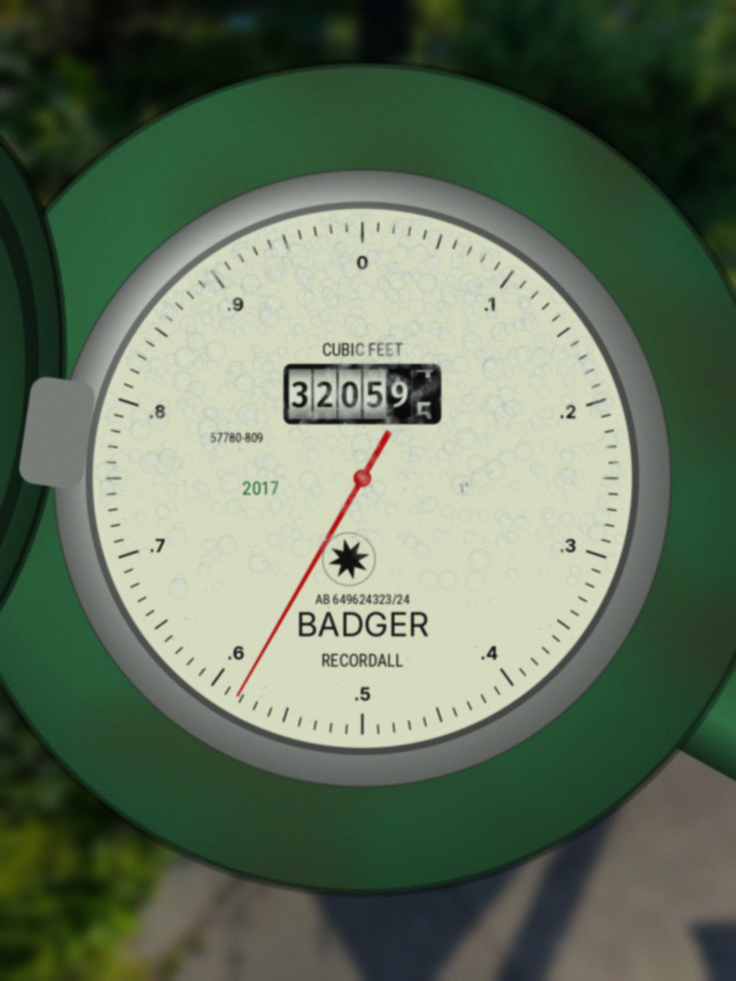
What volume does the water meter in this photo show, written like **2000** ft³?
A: **320594.58** ft³
